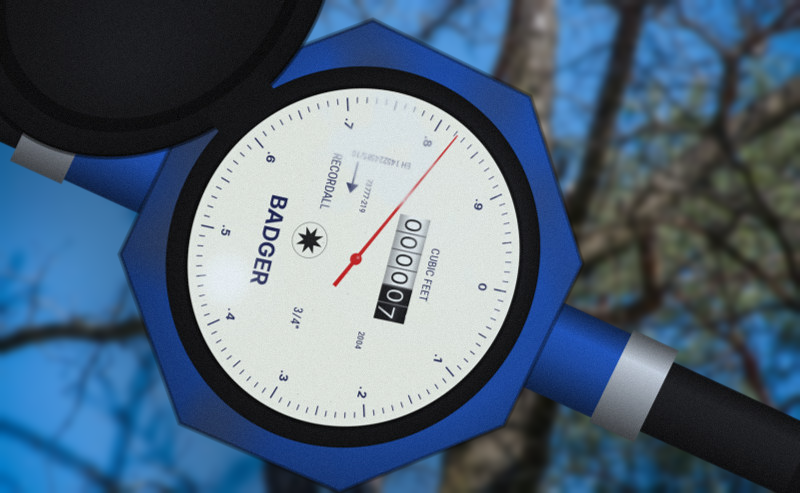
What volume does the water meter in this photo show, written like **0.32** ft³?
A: **6.82** ft³
